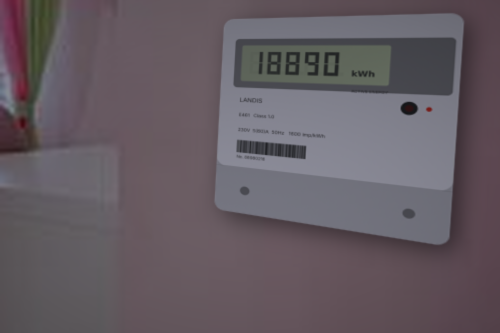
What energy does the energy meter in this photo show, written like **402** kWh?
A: **18890** kWh
